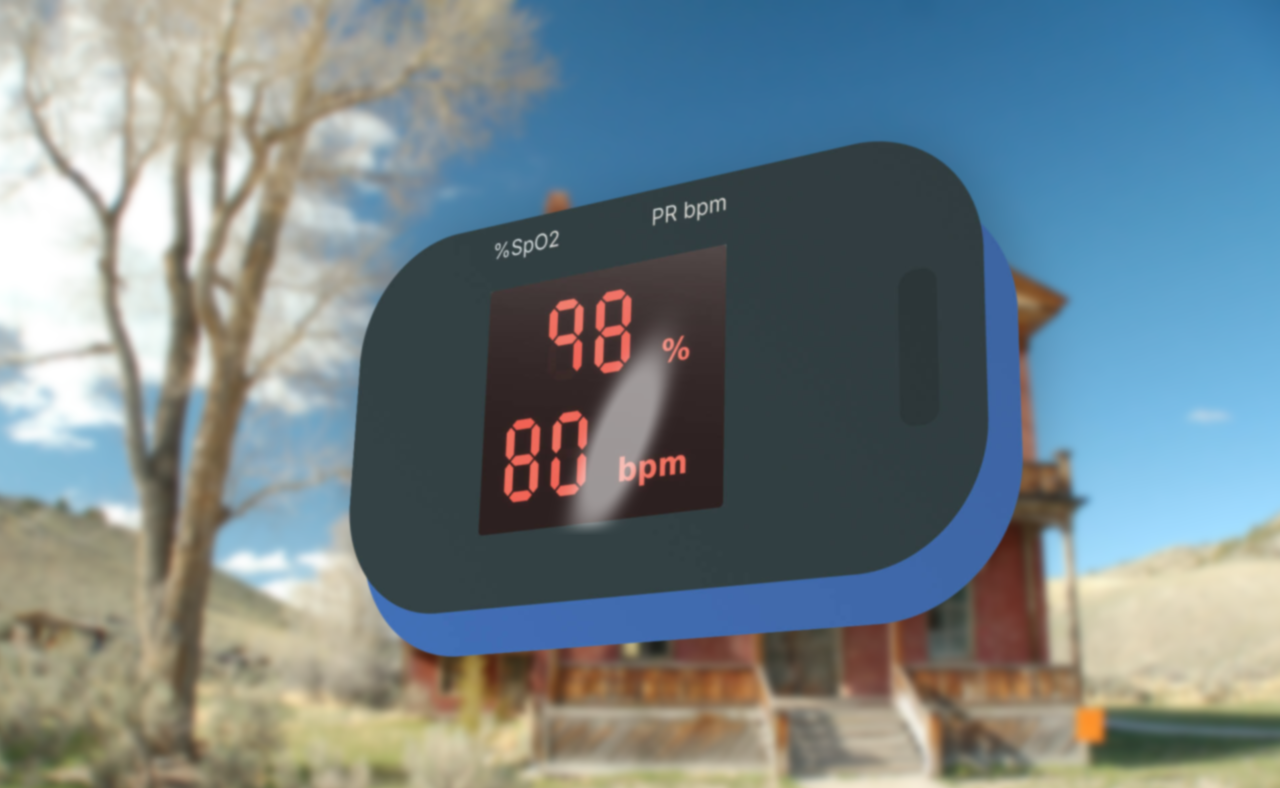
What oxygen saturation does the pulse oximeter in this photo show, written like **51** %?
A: **98** %
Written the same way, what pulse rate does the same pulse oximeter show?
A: **80** bpm
